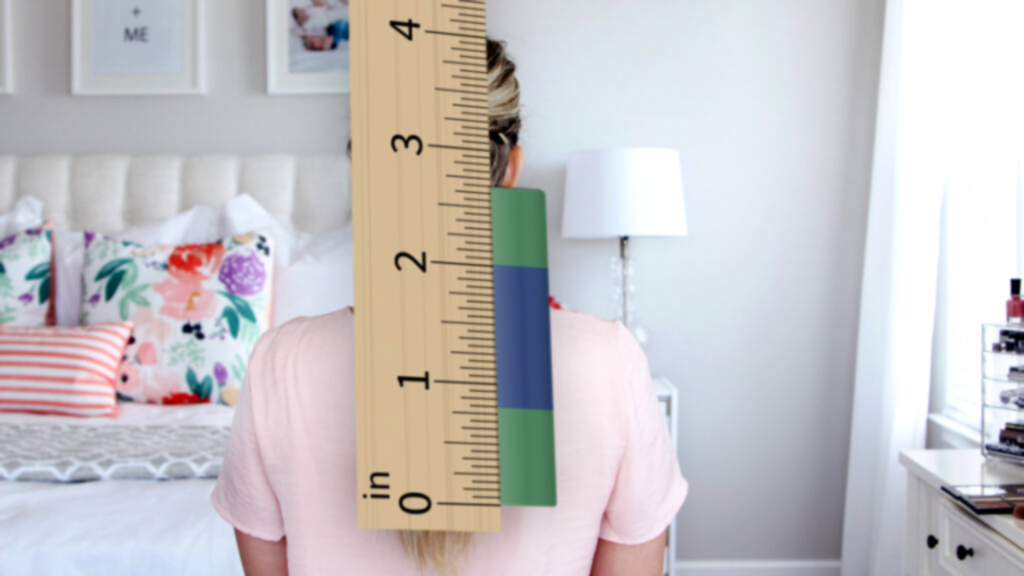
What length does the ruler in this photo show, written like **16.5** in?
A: **2.6875** in
